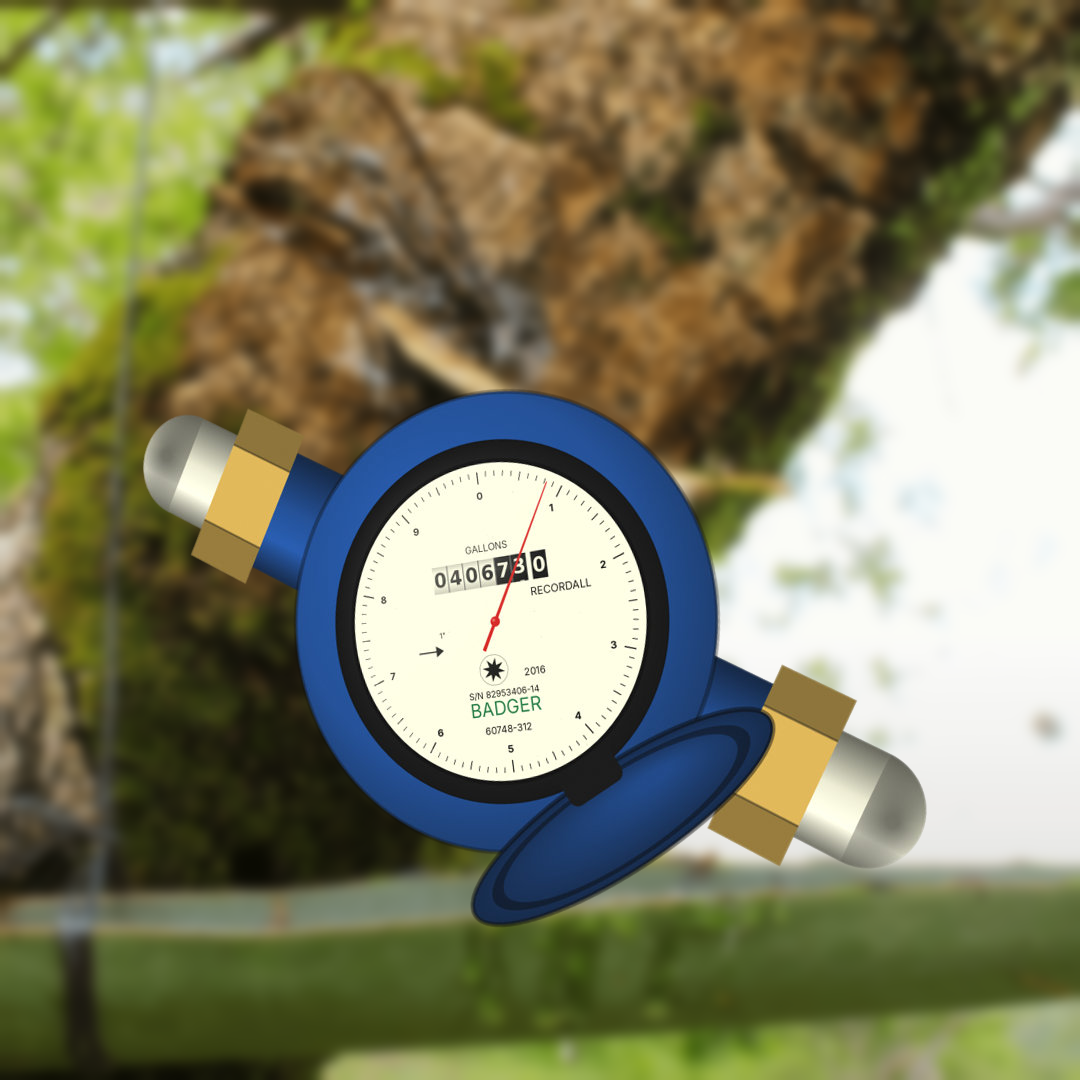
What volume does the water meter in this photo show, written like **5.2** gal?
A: **406730.8** gal
